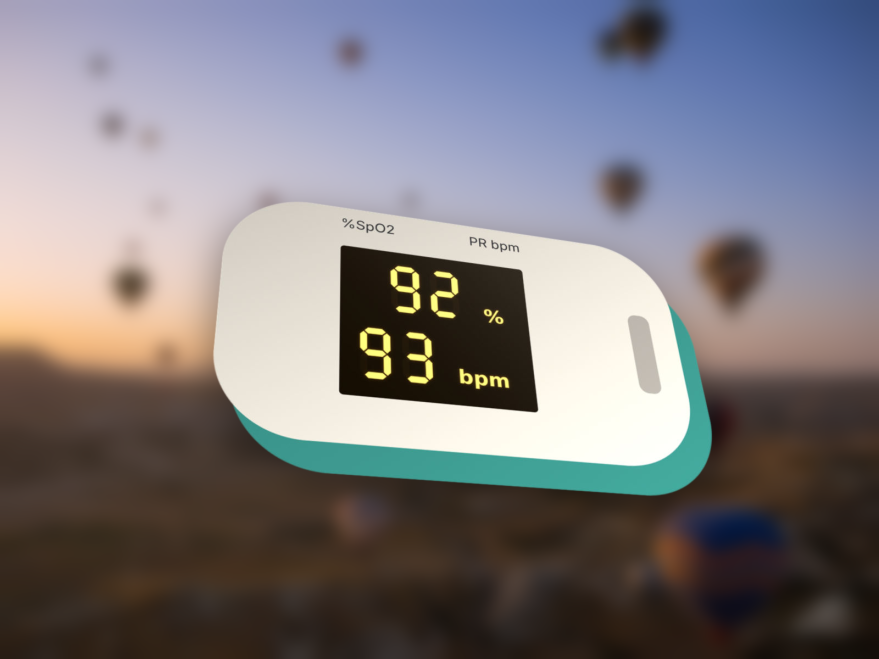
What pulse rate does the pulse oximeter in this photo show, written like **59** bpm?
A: **93** bpm
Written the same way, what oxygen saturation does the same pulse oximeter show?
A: **92** %
